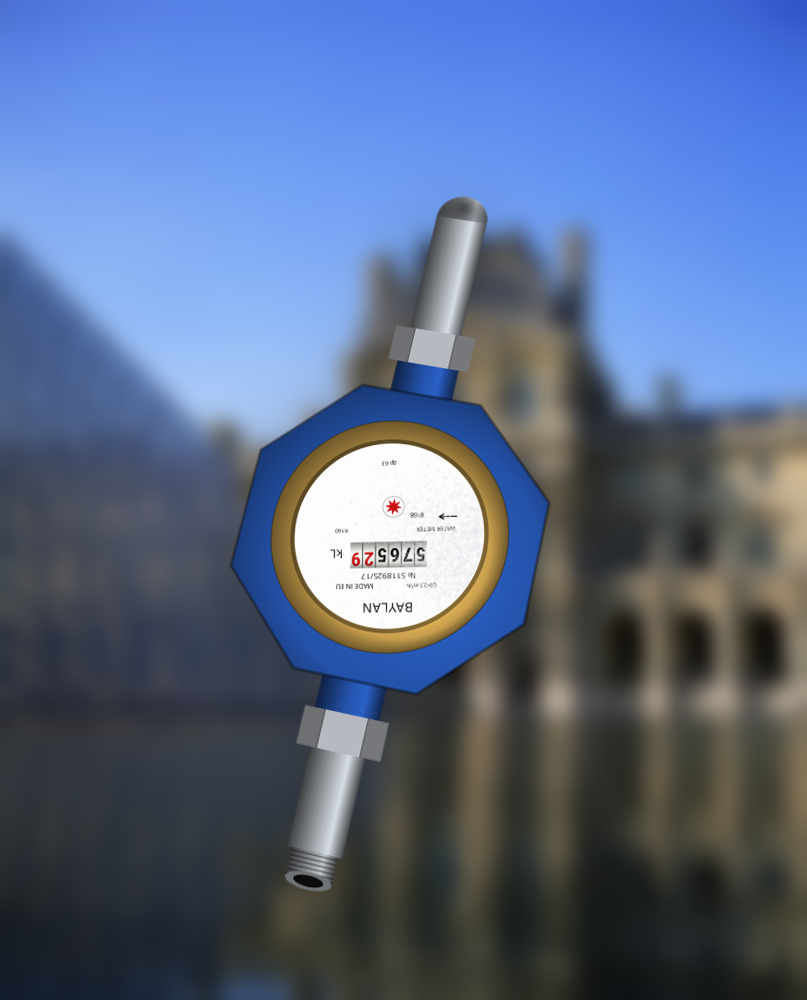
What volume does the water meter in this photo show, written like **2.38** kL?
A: **5765.29** kL
